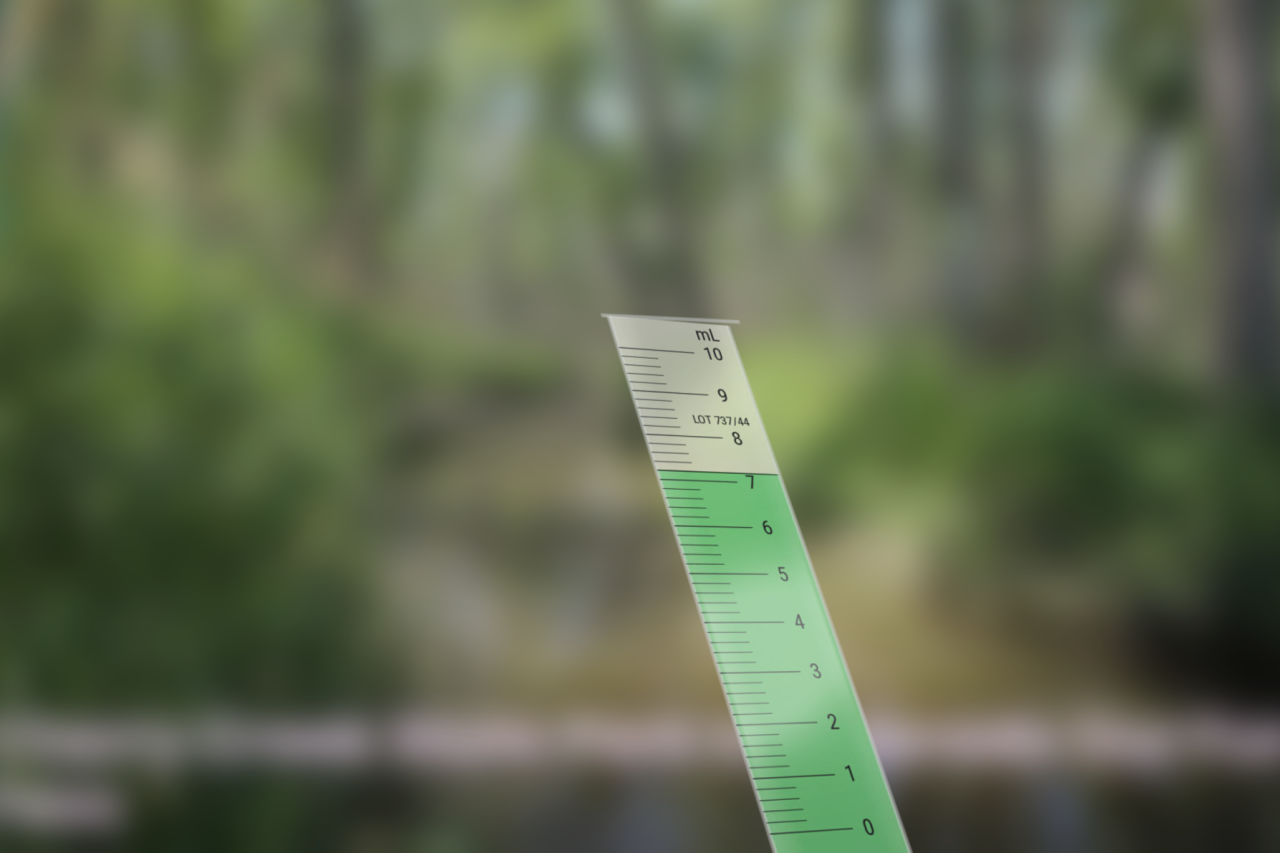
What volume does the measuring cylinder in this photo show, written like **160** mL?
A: **7.2** mL
